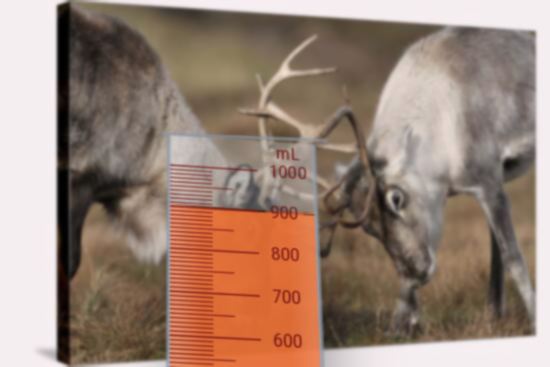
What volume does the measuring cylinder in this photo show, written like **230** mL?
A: **900** mL
